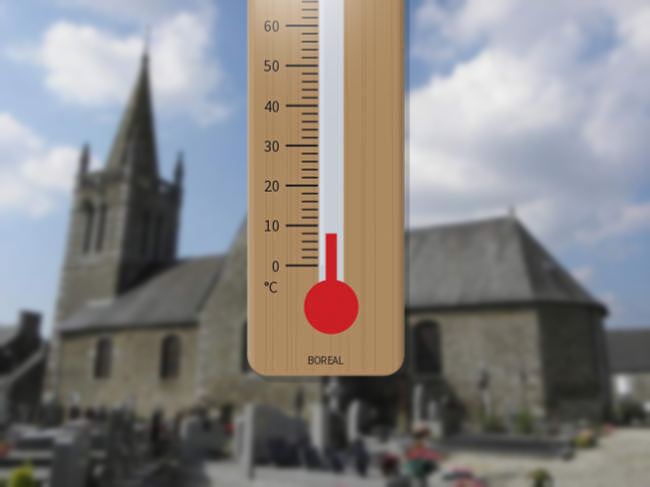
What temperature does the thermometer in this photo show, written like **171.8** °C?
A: **8** °C
